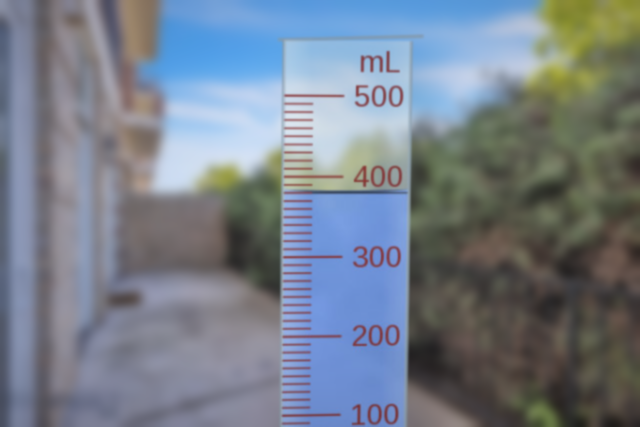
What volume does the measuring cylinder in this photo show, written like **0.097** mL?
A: **380** mL
